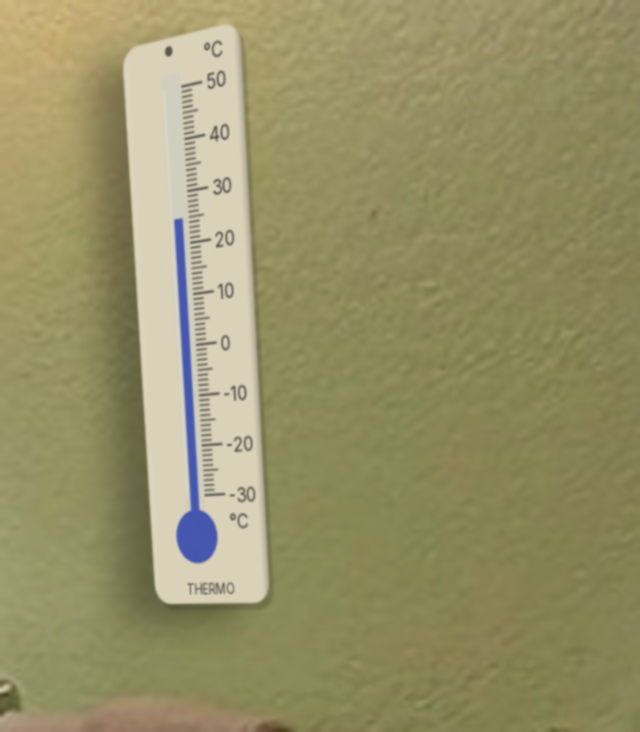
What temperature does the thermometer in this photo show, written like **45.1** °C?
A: **25** °C
